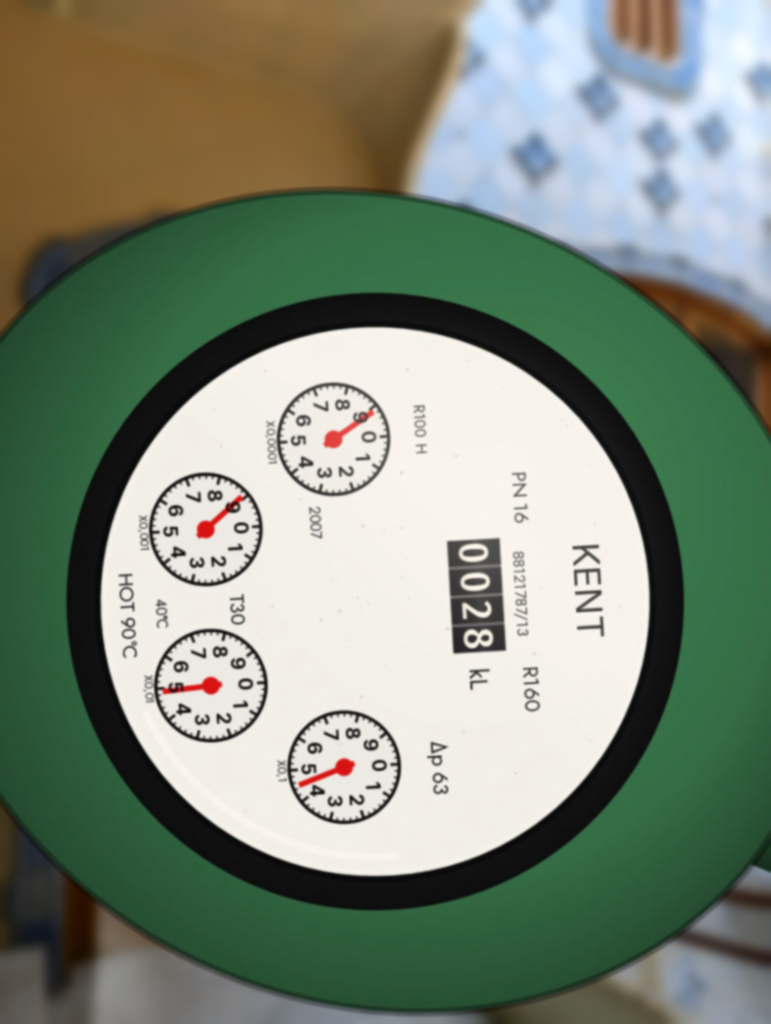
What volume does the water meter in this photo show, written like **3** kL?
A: **28.4489** kL
